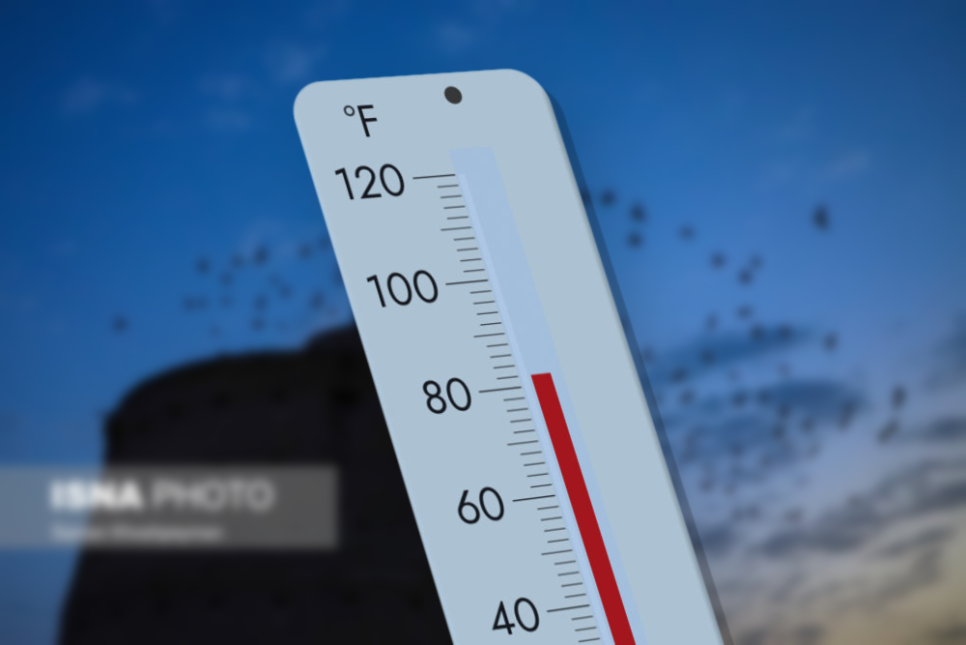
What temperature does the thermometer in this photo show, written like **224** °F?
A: **82** °F
